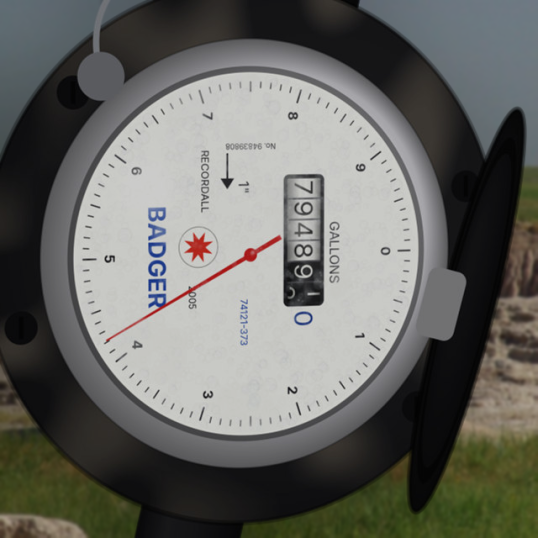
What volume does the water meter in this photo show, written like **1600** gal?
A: **7948914.2** gal
